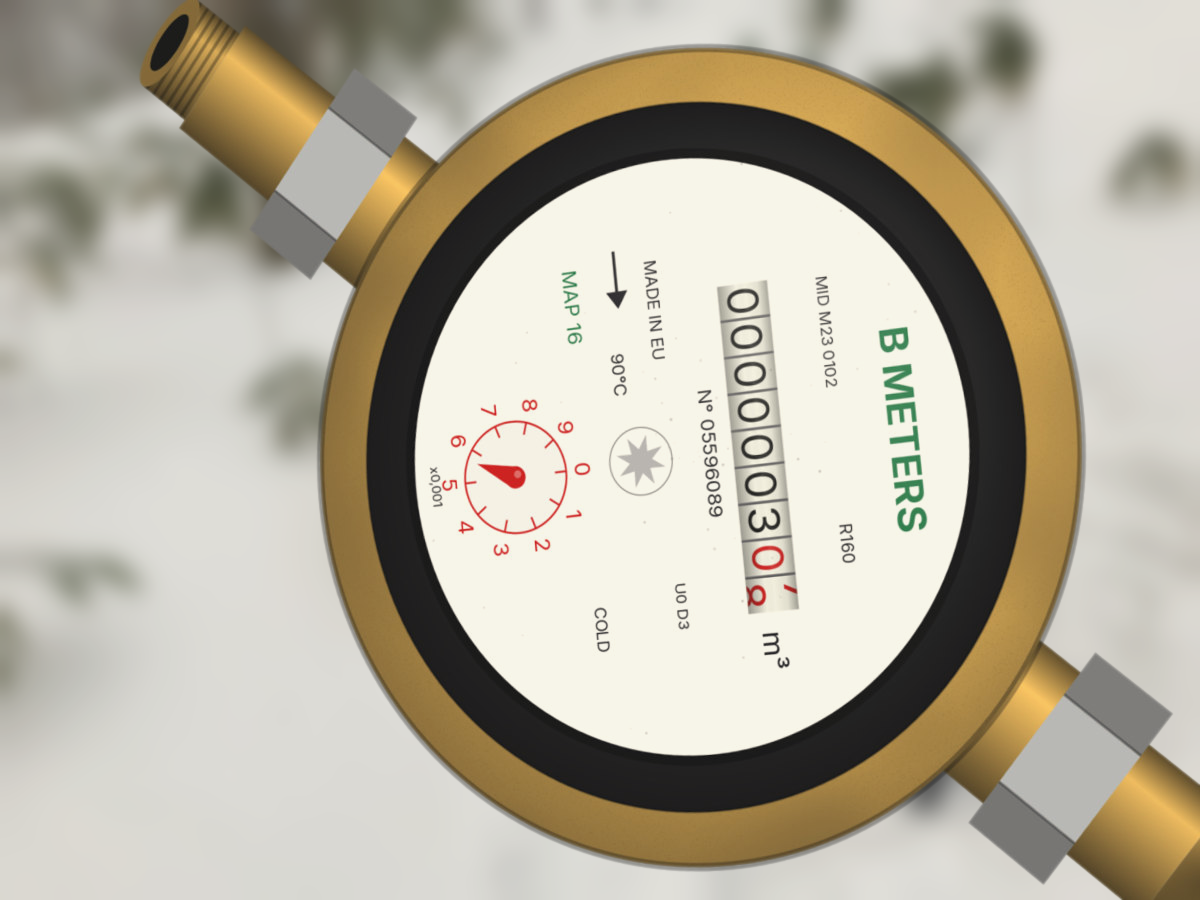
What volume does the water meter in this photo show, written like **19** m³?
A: **3.075** m³
